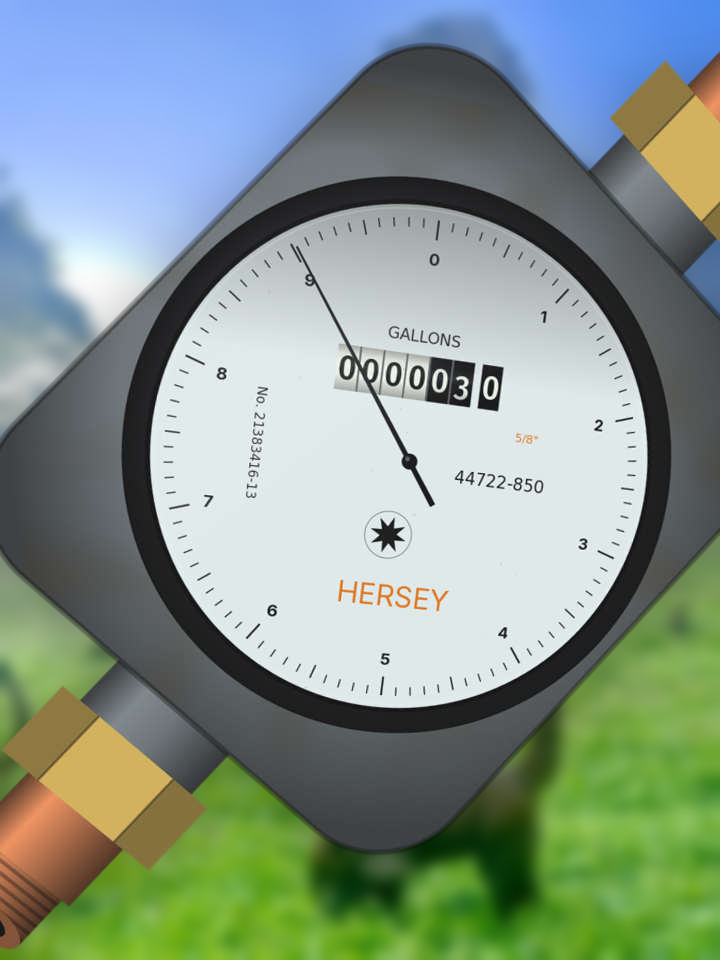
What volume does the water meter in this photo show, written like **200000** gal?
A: **29.0** gal
